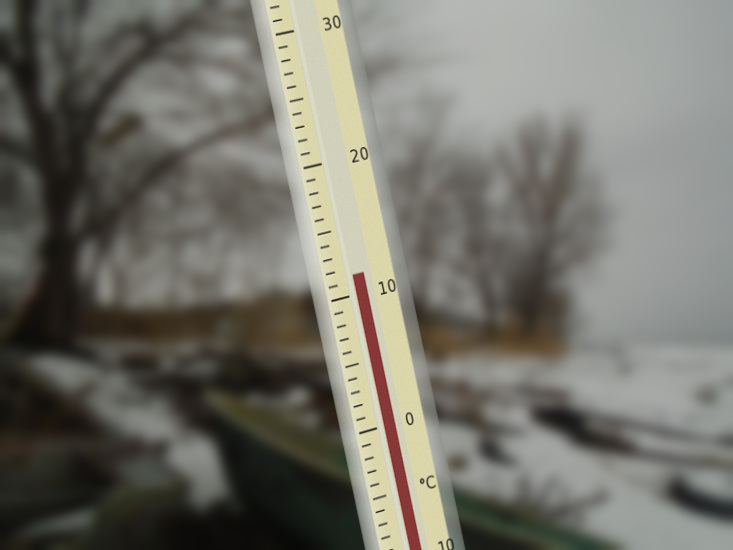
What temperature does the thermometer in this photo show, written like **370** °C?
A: **11.5** °C
